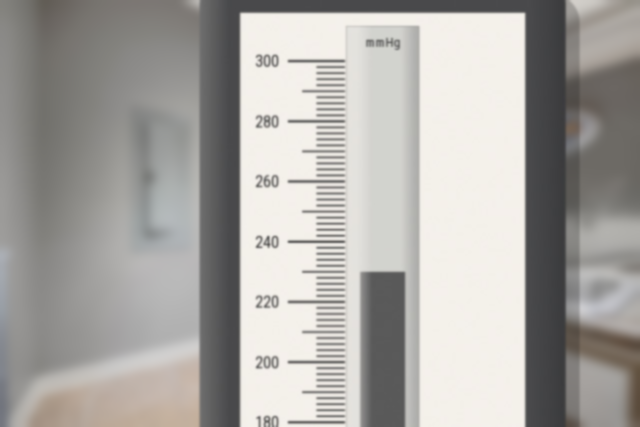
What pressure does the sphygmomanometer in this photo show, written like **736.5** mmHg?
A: **230** mmHg
